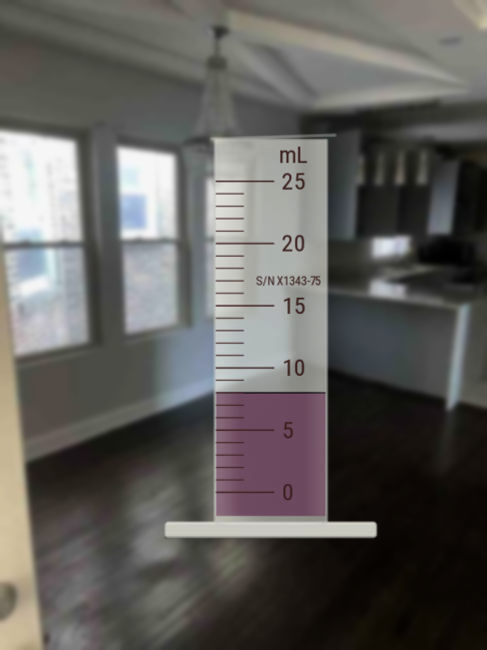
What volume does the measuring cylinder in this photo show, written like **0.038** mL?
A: **8** mL
